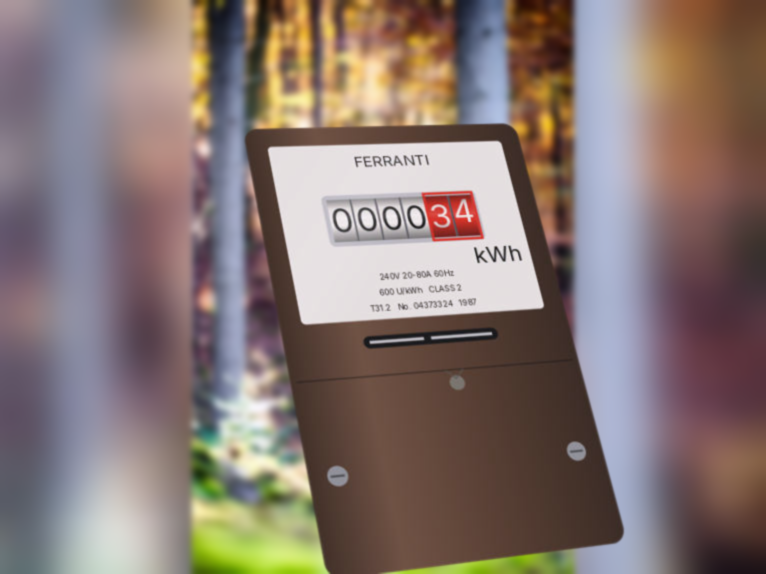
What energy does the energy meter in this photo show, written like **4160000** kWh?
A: **0.34** kWh
